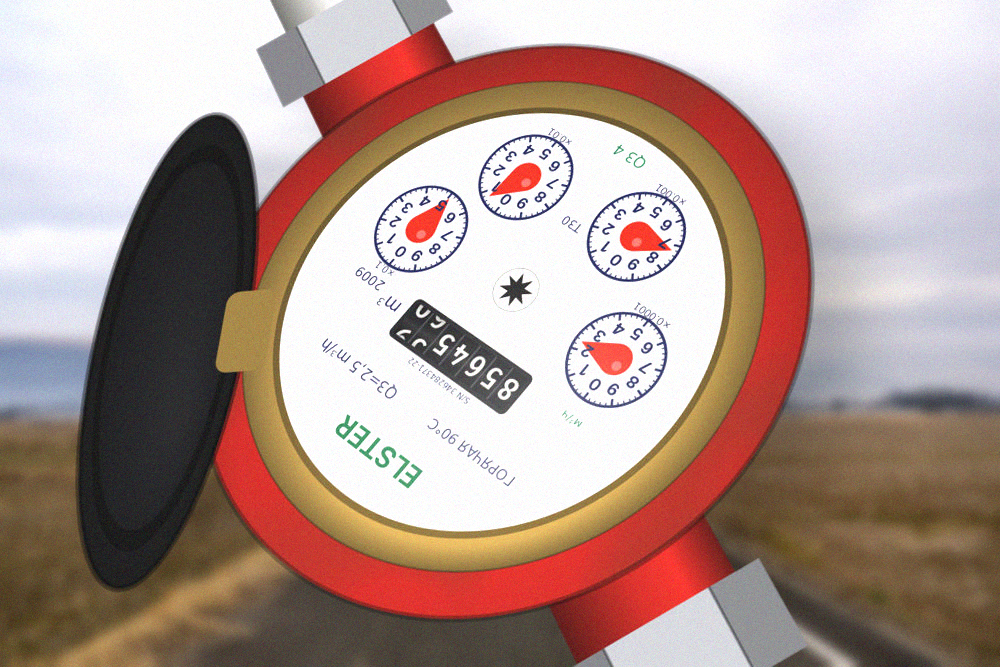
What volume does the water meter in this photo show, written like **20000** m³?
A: **8564559.5072** m³
